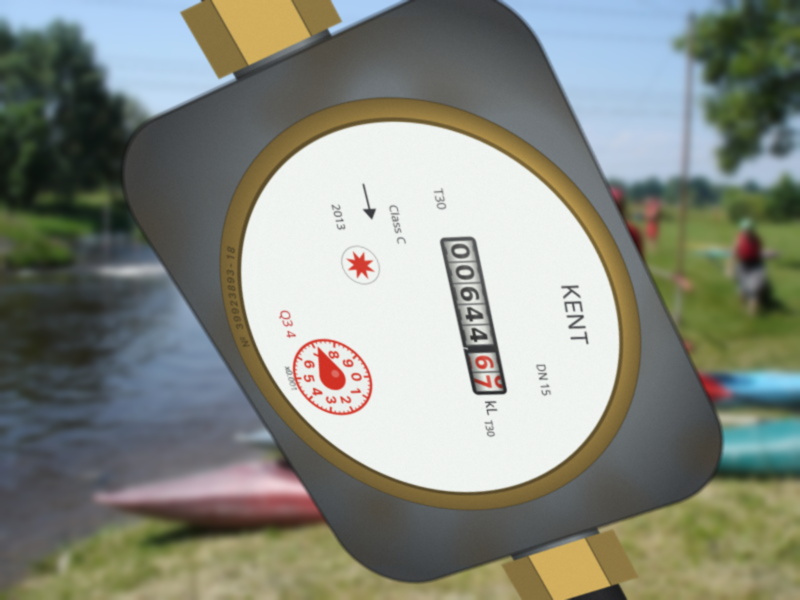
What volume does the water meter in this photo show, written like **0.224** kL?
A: **644.667** kL
